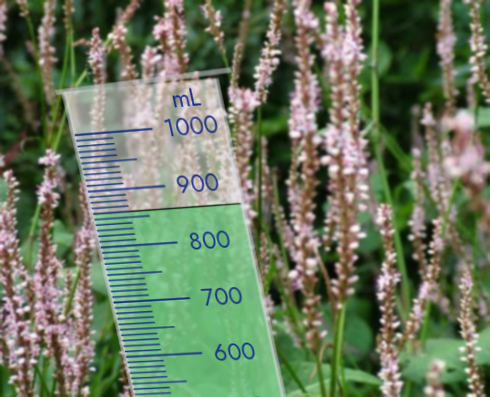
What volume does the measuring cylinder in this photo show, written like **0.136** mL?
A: **860** mL
